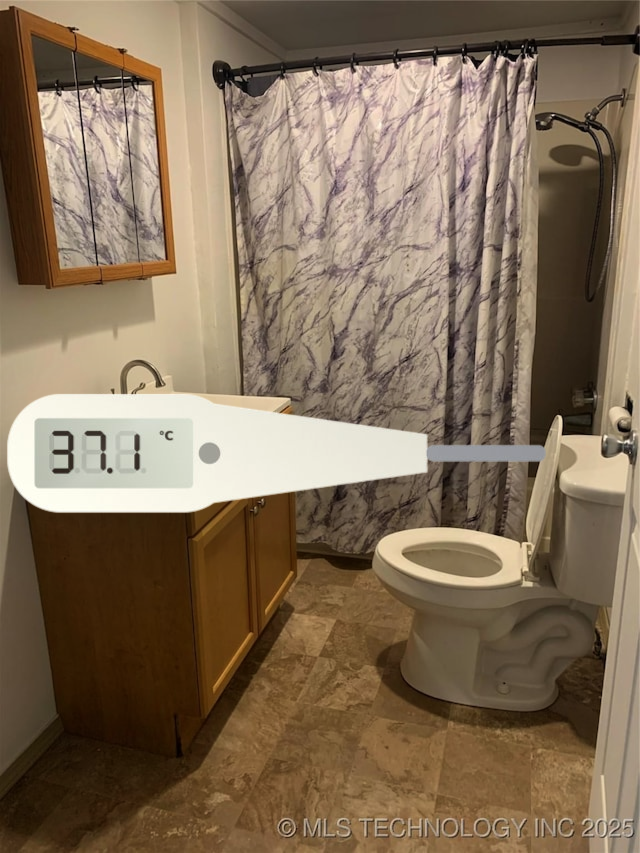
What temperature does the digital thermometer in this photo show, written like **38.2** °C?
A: **37.1** °C
